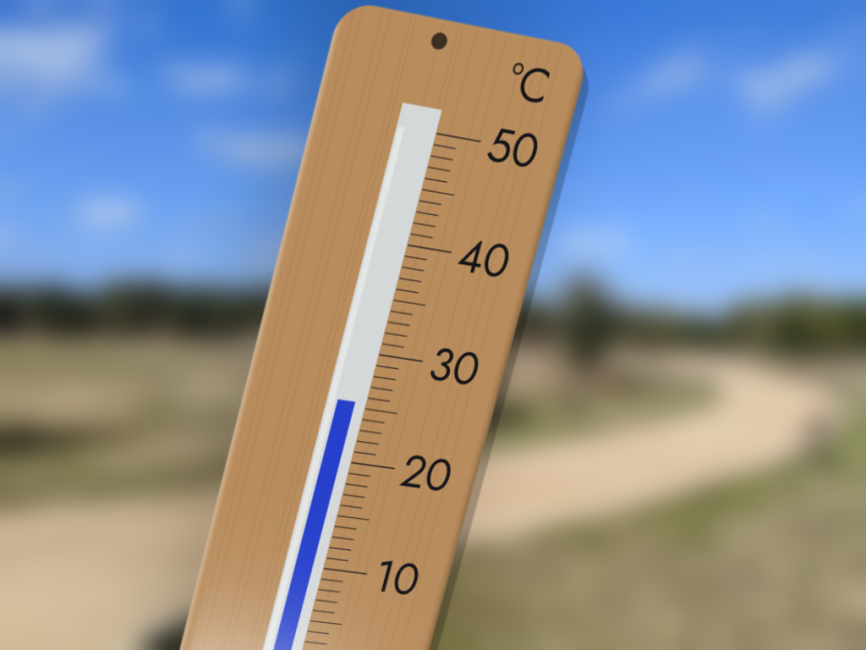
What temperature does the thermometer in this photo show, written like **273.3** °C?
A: **25.5** °C
